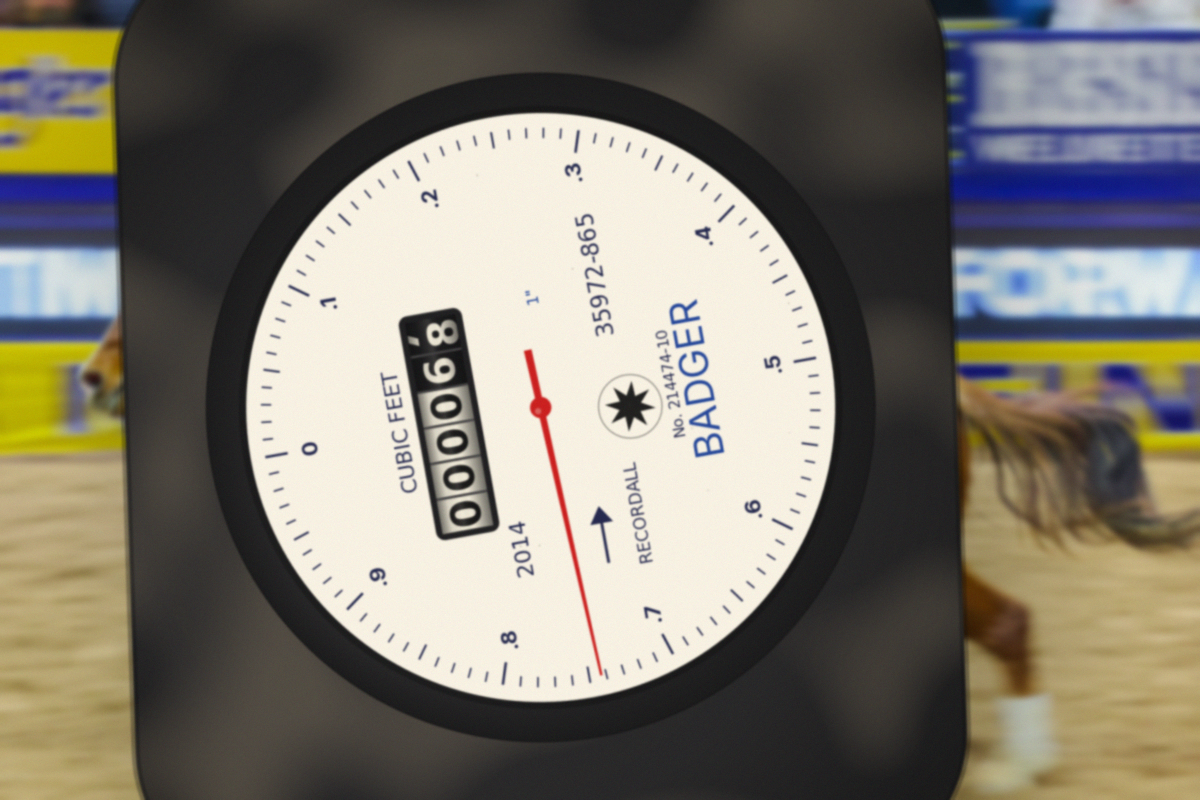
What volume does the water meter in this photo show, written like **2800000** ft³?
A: **67.74** ft³
